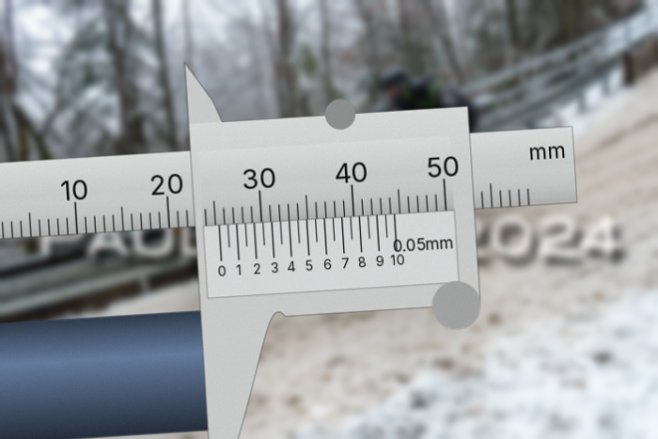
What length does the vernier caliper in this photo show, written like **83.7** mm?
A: **25.4** mm
